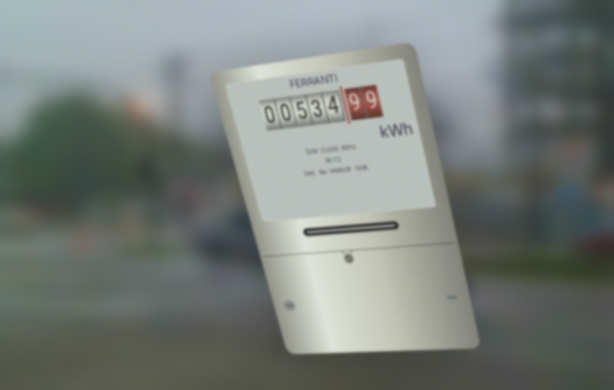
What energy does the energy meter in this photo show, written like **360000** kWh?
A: **534.99** kWh
